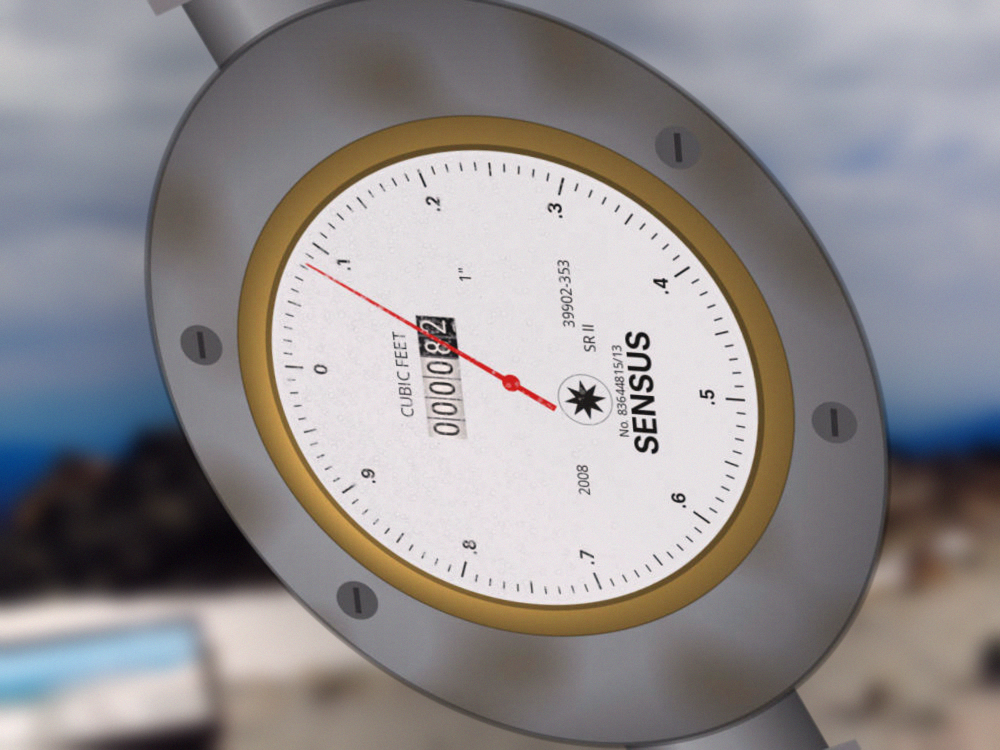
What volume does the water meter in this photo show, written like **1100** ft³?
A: **82.08** ft³
